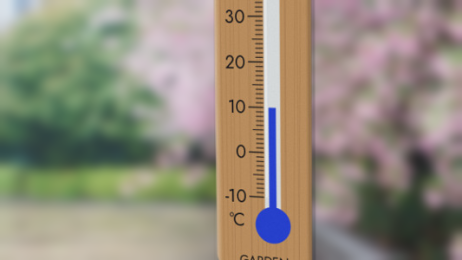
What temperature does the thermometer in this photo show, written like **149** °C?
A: **10** °C
